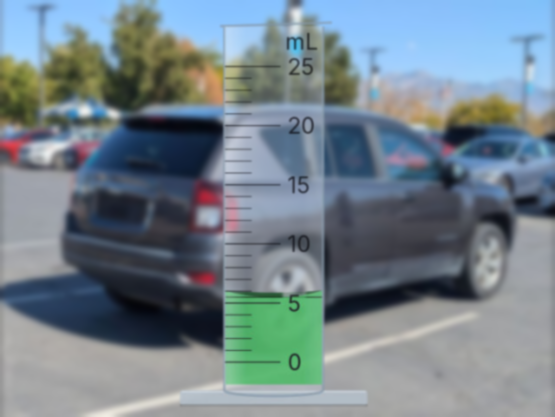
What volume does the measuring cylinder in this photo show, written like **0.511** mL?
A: **5.5** mL
